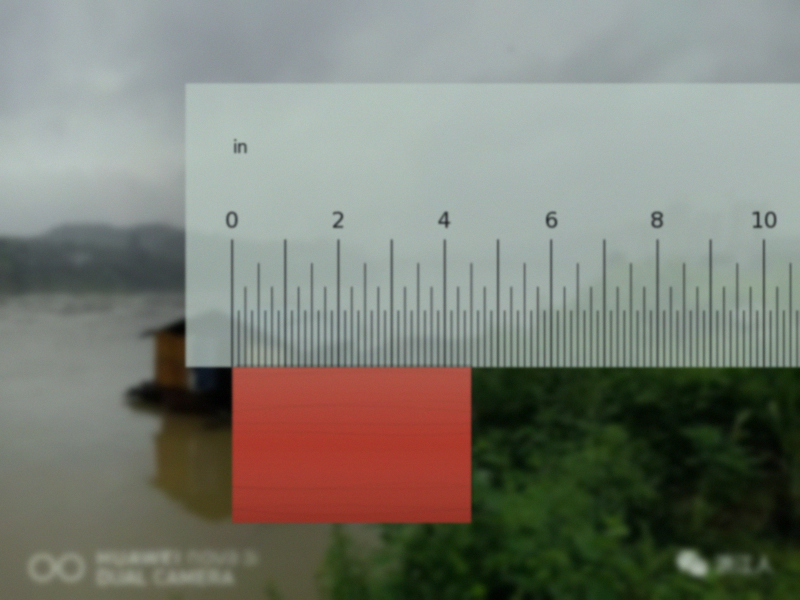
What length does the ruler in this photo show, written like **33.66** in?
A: **4.5** in
